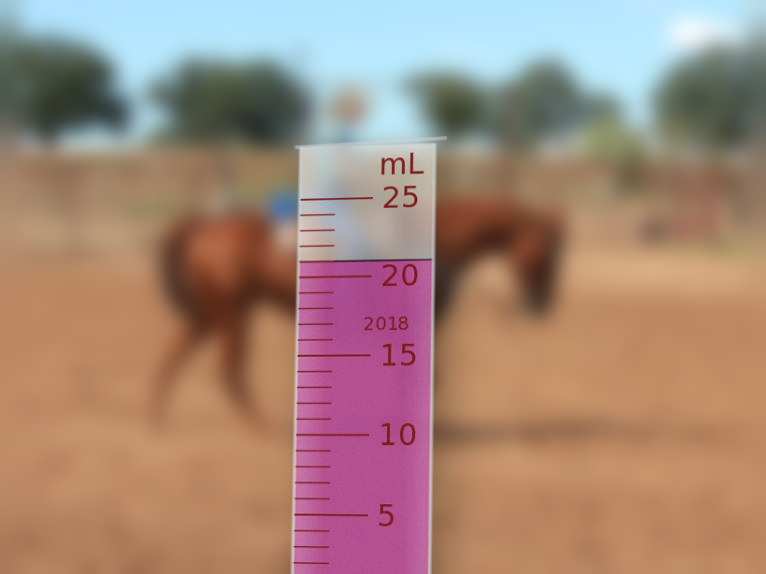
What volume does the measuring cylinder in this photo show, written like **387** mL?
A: **21** mL
